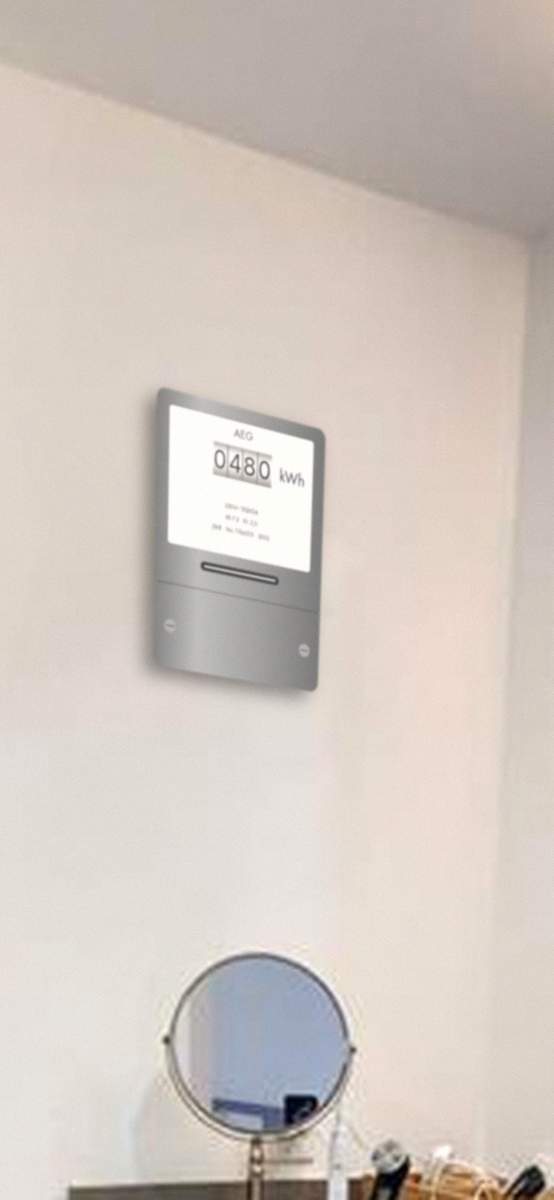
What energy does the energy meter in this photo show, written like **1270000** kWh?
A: **480** kWh
